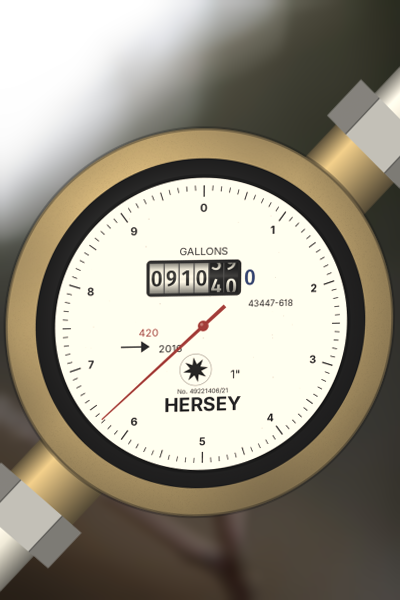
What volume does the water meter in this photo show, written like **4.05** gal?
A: **910396.3** gal
